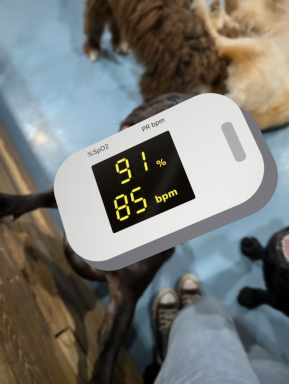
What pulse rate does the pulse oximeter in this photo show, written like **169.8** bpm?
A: **85** bpm
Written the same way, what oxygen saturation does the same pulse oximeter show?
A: **91** %
